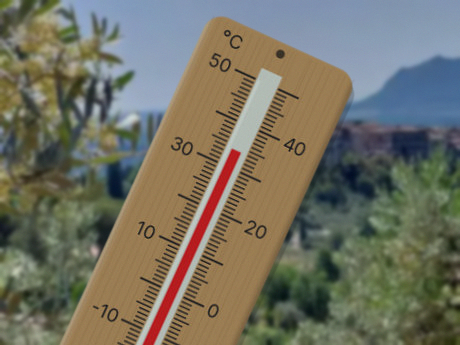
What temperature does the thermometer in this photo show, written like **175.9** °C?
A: **34** °C
